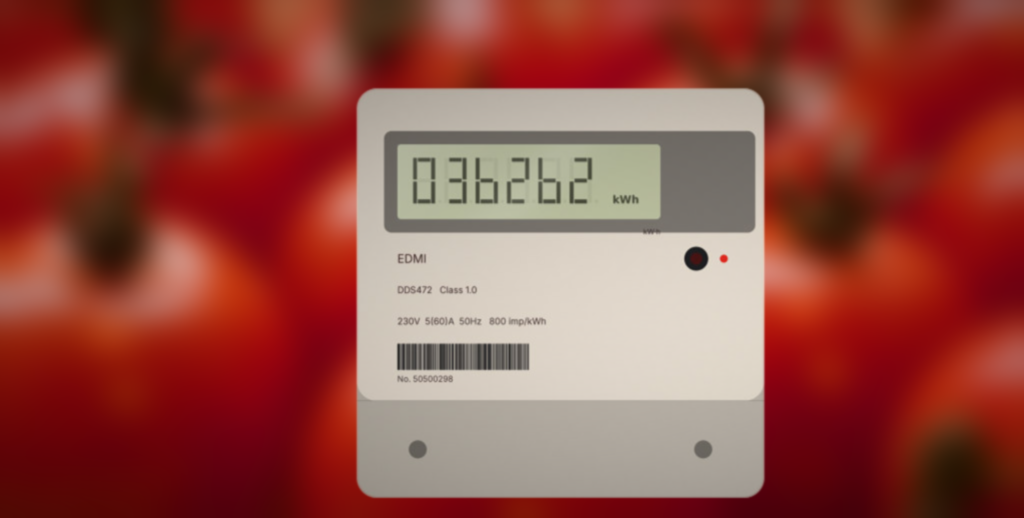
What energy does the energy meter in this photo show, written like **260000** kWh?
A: **36262** kWh
